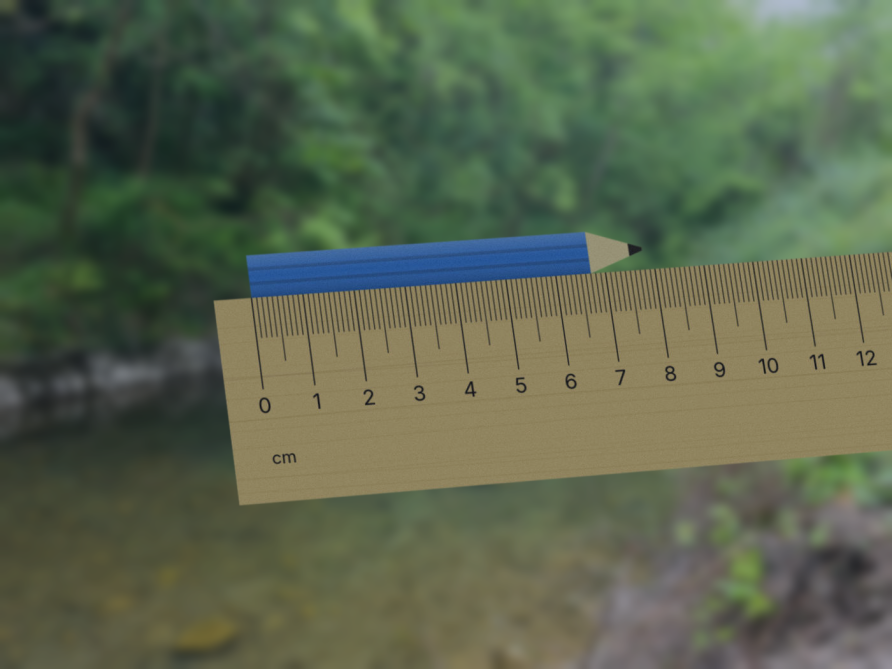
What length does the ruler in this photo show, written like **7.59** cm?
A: **7.8** cm
